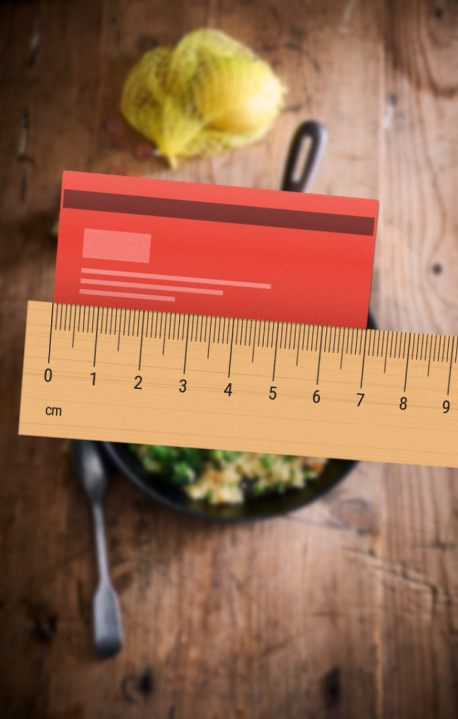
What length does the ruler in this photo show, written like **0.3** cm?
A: **7** cm
